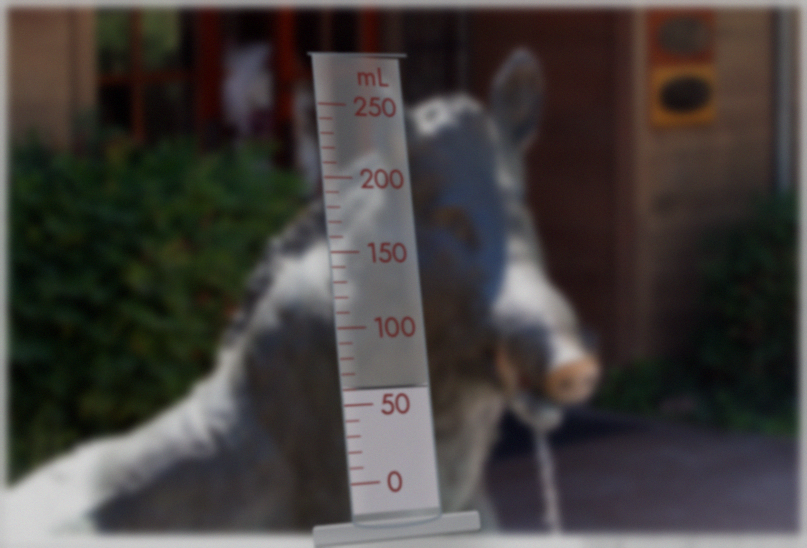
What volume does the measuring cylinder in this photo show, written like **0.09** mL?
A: **60** mL
